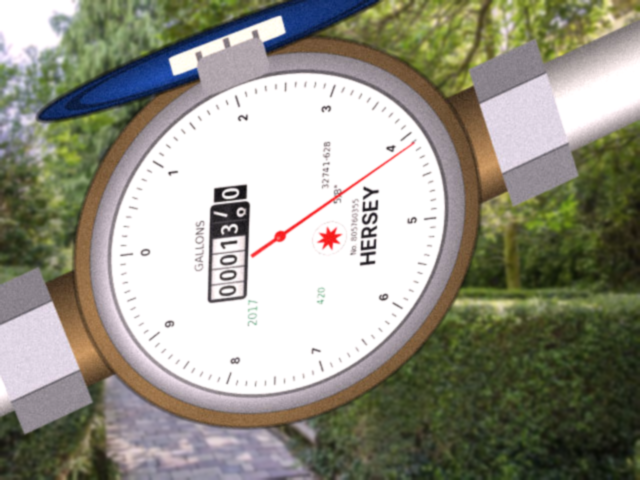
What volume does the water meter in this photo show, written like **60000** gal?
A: **1374.1** gal
